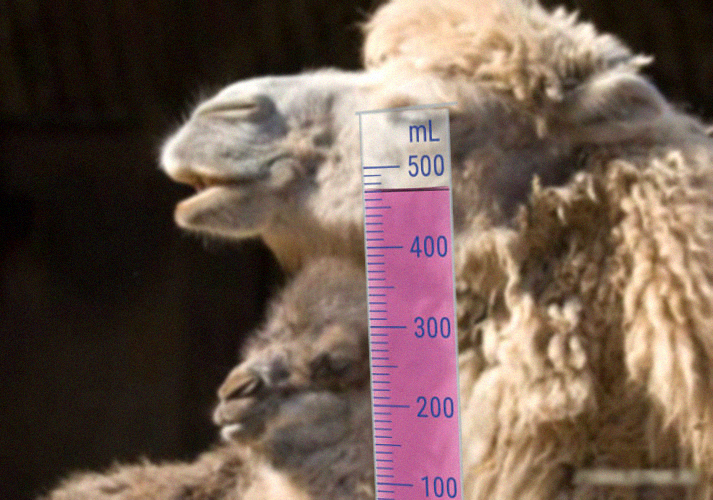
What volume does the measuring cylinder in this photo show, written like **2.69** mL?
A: **470** mL
